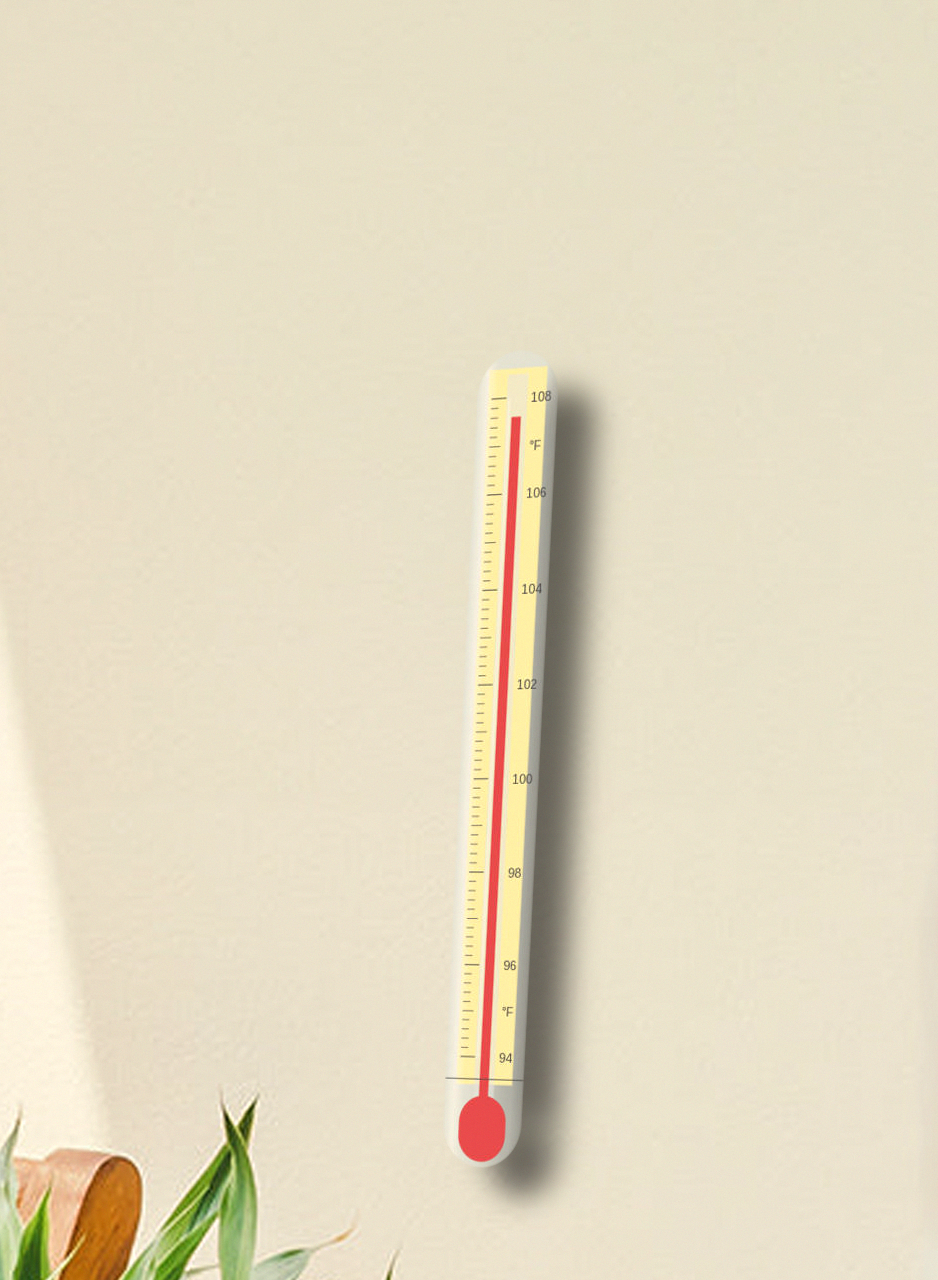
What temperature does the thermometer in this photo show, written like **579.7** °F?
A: **107.6** °F
